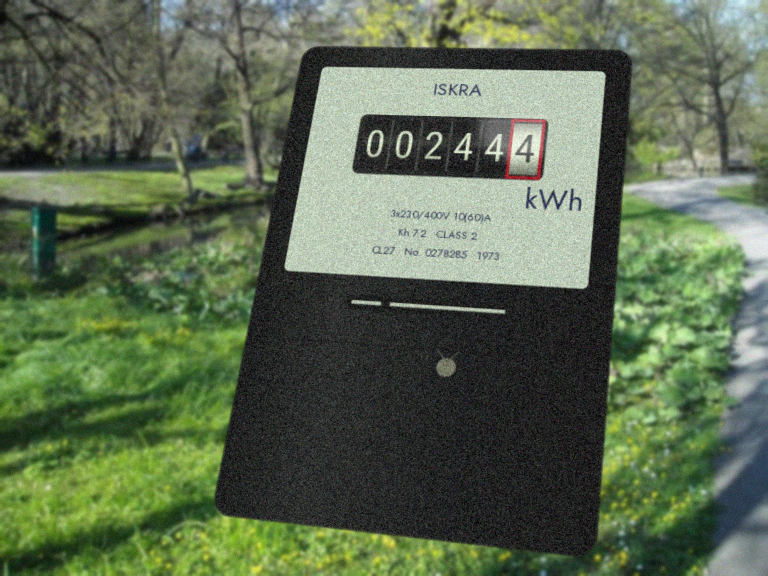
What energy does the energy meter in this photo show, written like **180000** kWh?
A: **244.4** kWh
